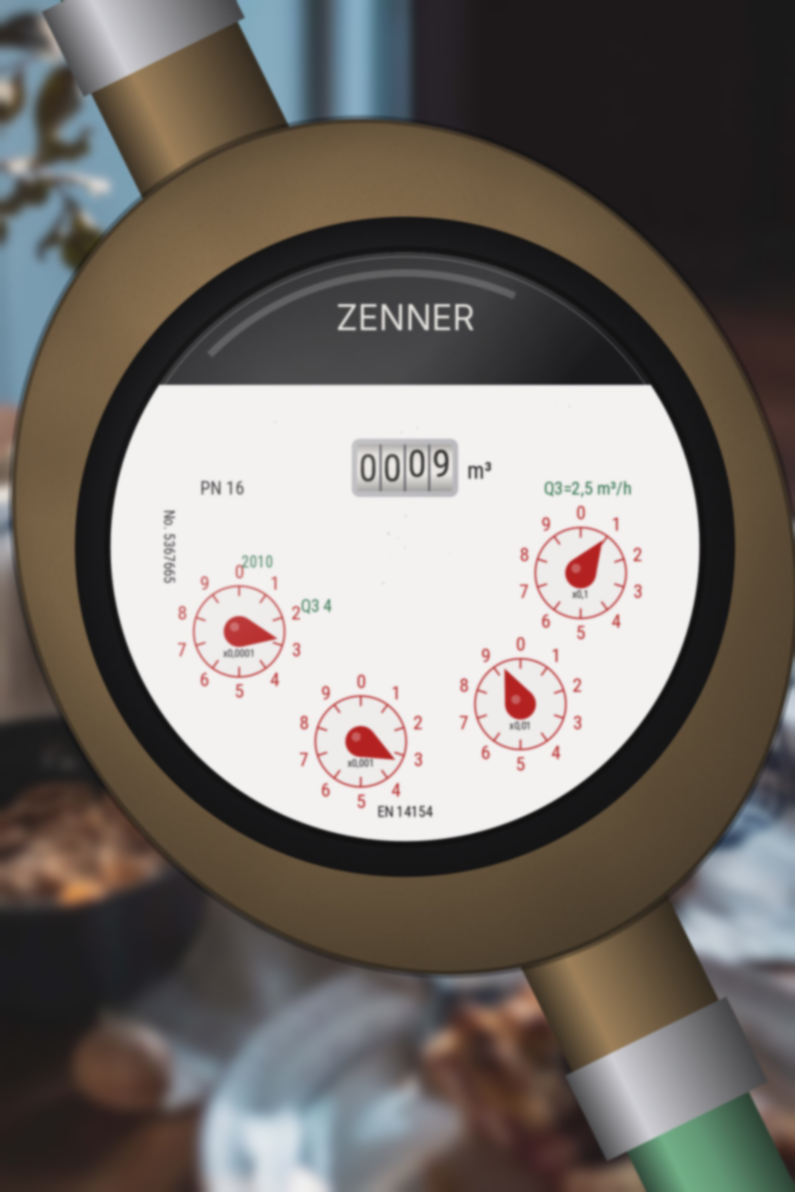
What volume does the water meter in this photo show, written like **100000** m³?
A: **9.0932** m³
